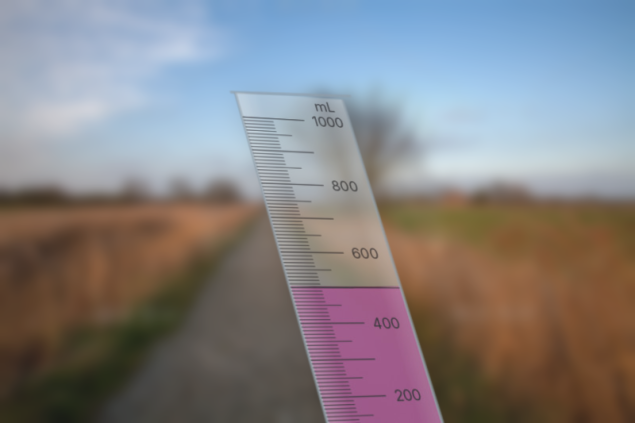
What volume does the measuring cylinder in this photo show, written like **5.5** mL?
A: **500** mL
